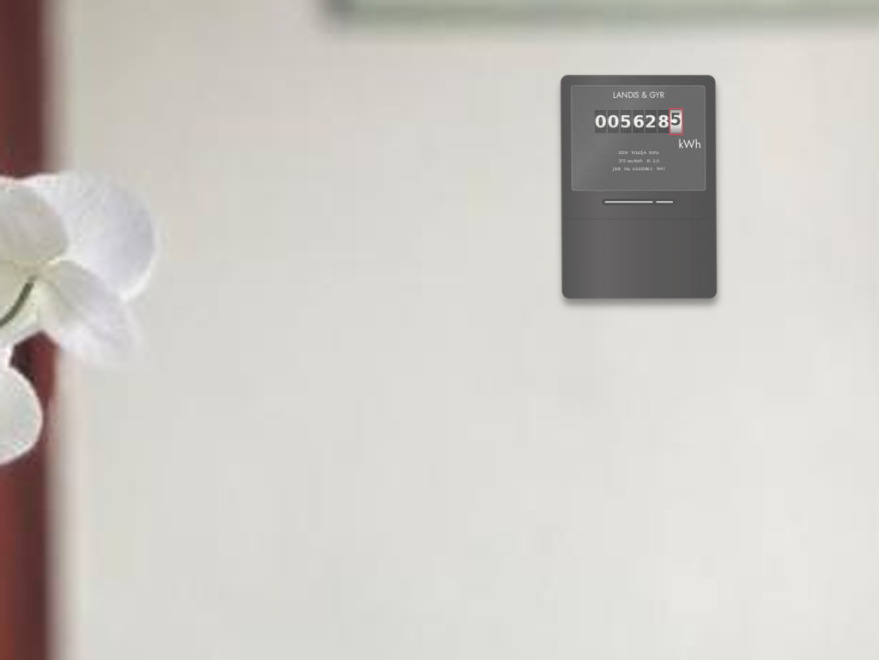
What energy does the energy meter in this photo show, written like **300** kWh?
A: **5628.5** kWh
